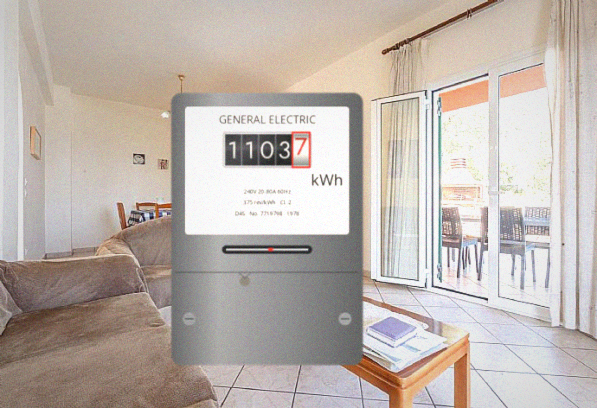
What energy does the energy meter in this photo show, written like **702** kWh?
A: **1103.7** kWh
